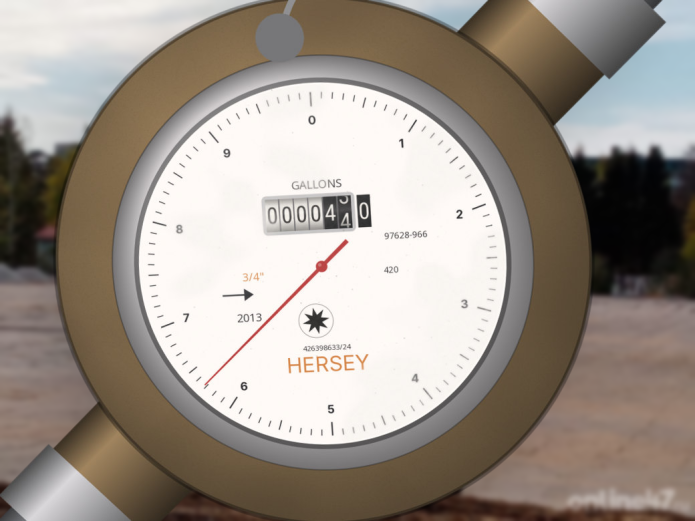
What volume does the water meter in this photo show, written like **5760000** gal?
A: **436.3** gal
